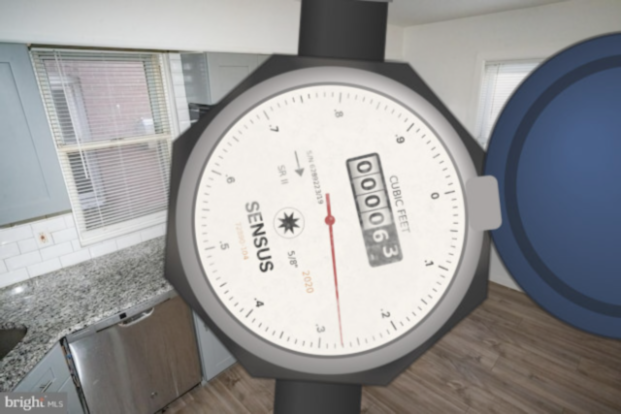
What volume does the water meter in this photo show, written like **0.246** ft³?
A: **63.27** ft³
